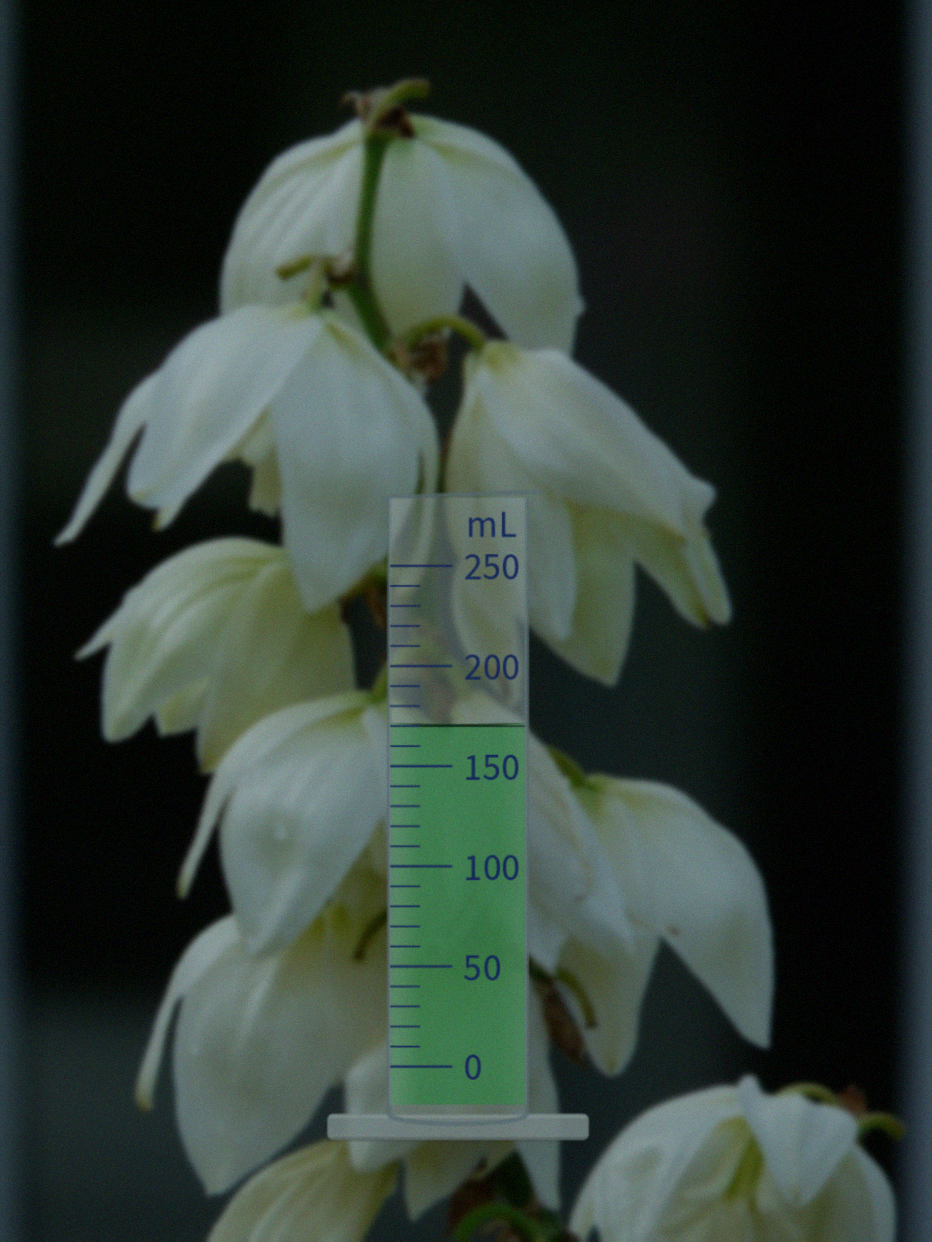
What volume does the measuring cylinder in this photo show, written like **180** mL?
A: **170** mL
